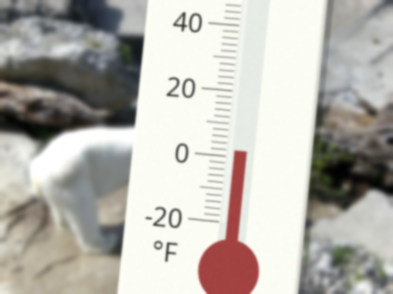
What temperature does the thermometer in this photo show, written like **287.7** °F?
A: **2** °F
